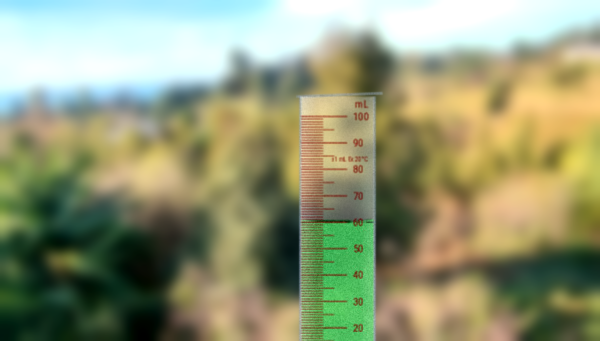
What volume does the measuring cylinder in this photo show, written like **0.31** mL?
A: **60** mL
